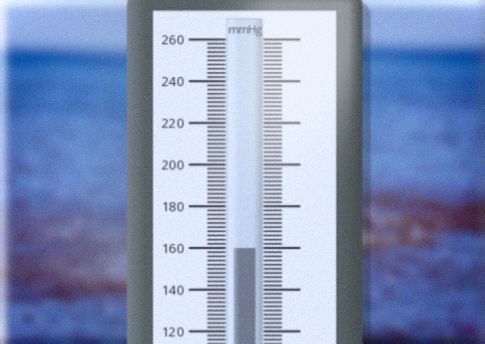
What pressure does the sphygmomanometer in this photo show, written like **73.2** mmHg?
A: **160** mmHg
